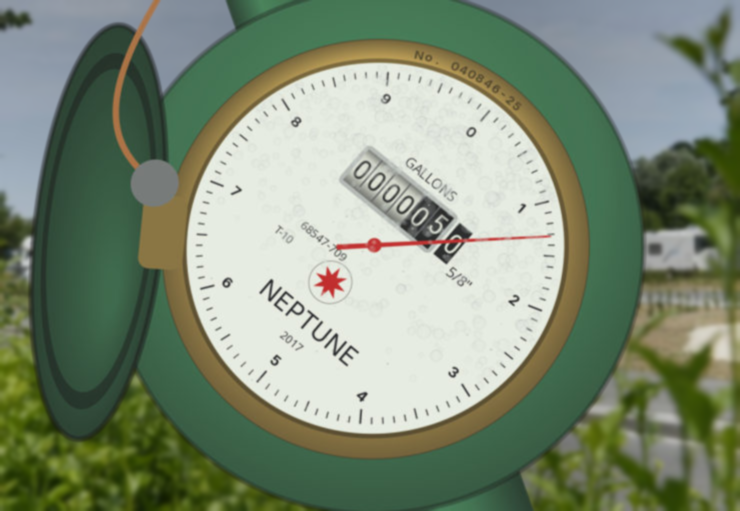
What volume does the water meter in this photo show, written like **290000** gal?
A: **51.3** gal
